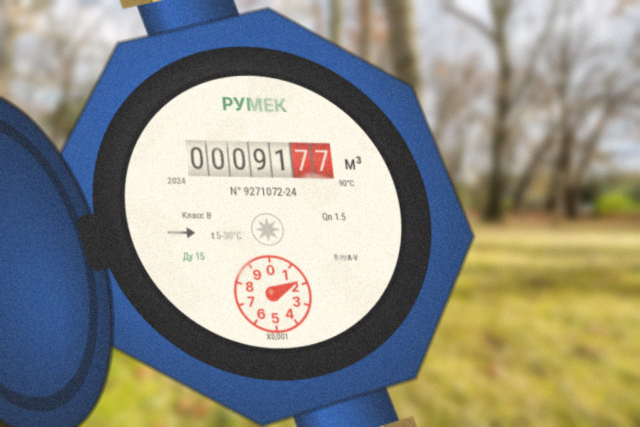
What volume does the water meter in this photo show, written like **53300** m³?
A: **91.771** m³
